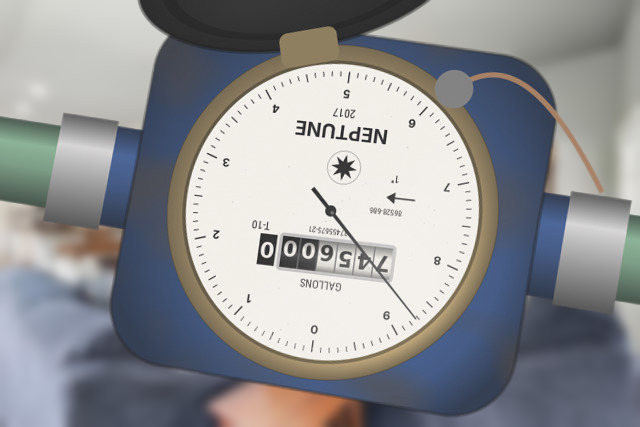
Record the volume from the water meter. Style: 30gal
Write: 7455998.7gal
